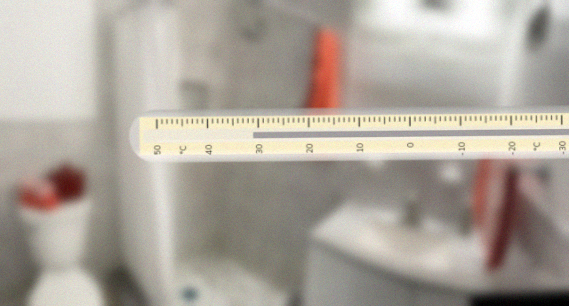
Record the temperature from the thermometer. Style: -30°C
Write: 31°C
